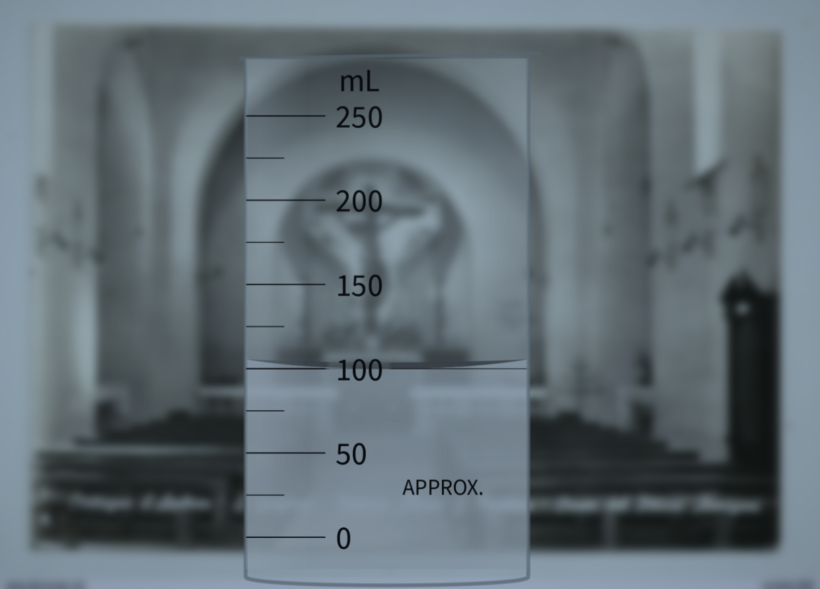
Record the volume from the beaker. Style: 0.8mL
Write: 100mL
